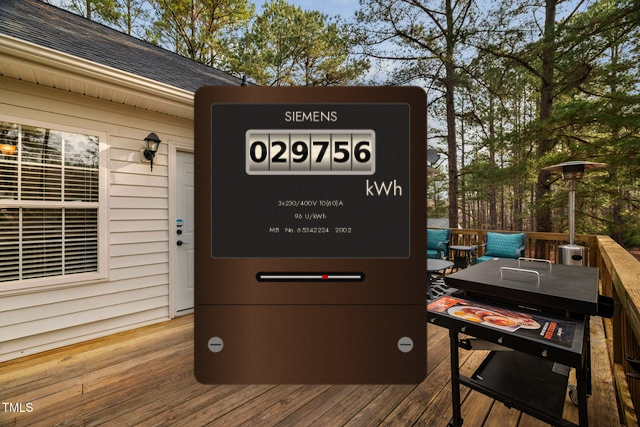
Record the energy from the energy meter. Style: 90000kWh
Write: 29756kWh
